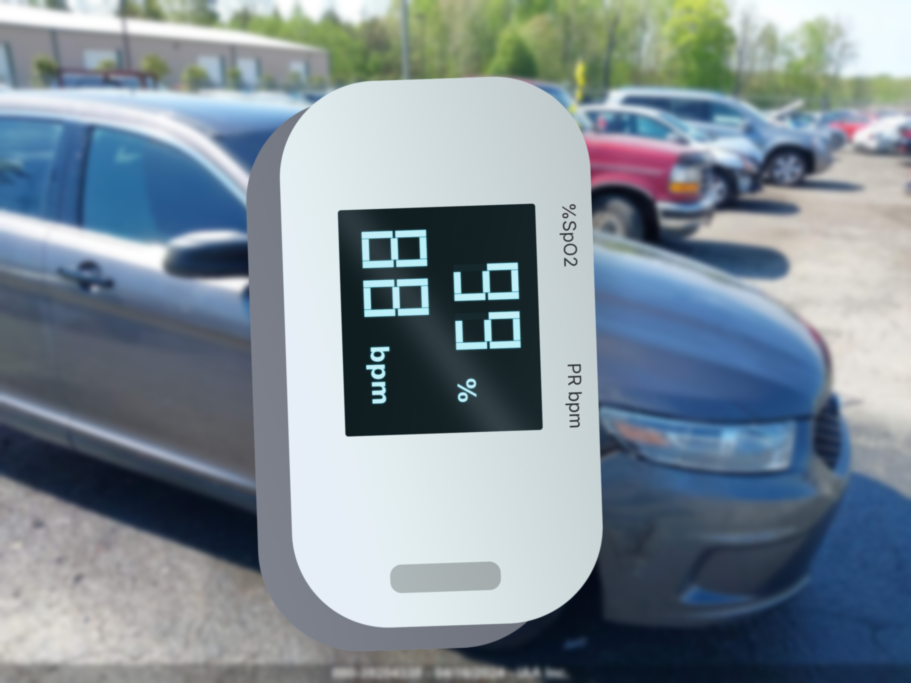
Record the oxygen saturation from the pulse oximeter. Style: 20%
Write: 99%
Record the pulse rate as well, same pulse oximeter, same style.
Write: 88bpm
